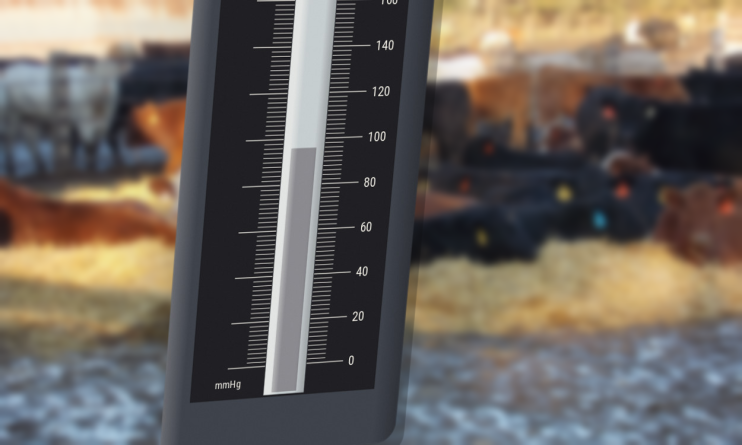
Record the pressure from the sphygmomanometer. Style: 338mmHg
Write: 96mmHg
